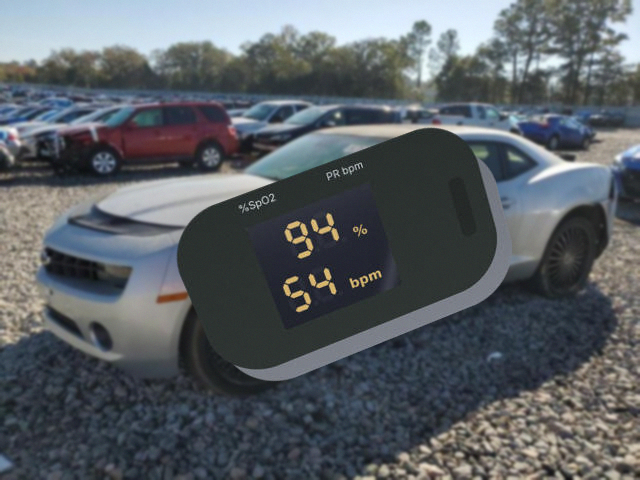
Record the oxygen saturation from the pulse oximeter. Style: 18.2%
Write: 94%
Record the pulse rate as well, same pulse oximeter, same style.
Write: 54bpm
